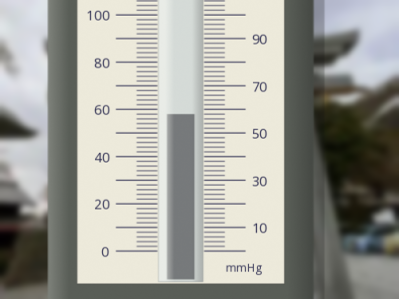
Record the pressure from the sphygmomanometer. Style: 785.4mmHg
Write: 58mmHg
